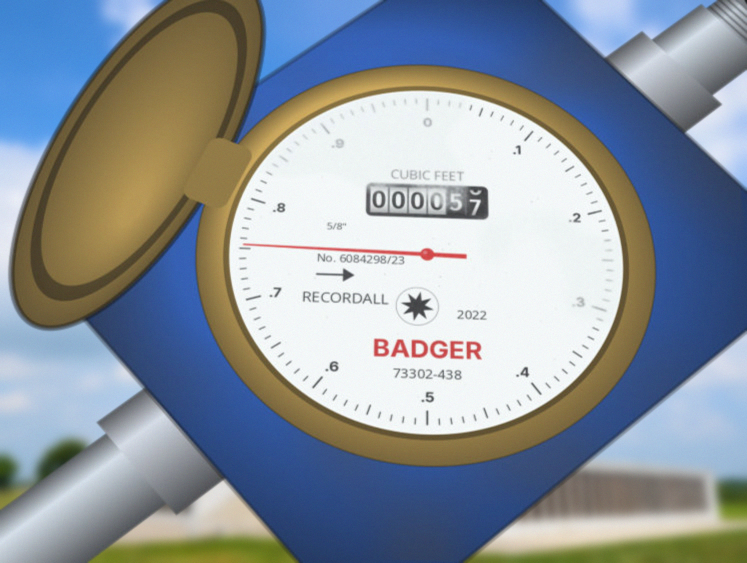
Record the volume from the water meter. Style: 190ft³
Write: 56.75ft³
